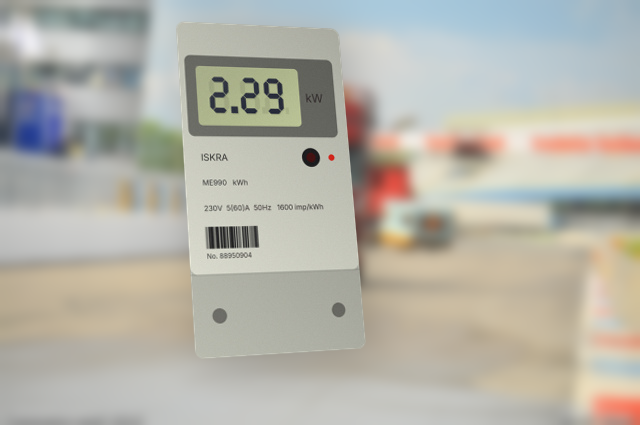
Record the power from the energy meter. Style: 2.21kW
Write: 2.29kW
